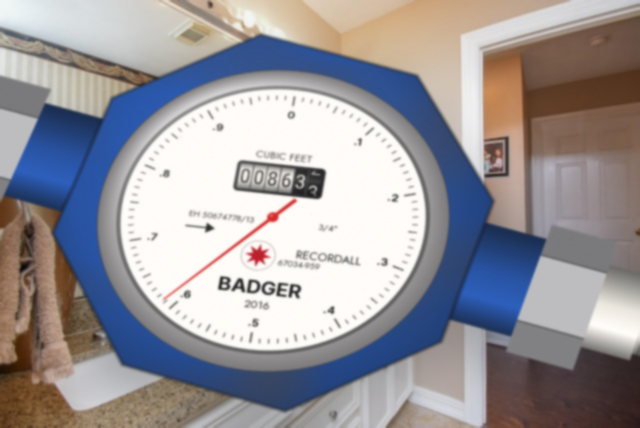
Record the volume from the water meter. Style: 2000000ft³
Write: 8632.61ft³
